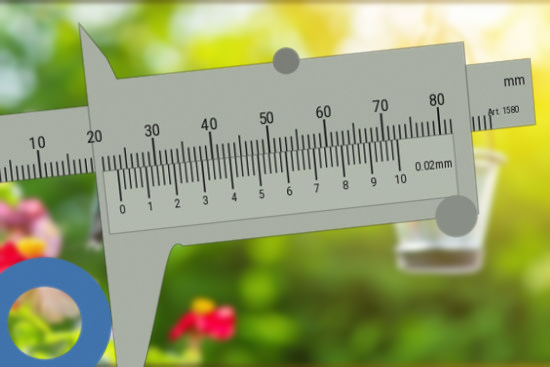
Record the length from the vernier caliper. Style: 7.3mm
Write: 23.4mm
